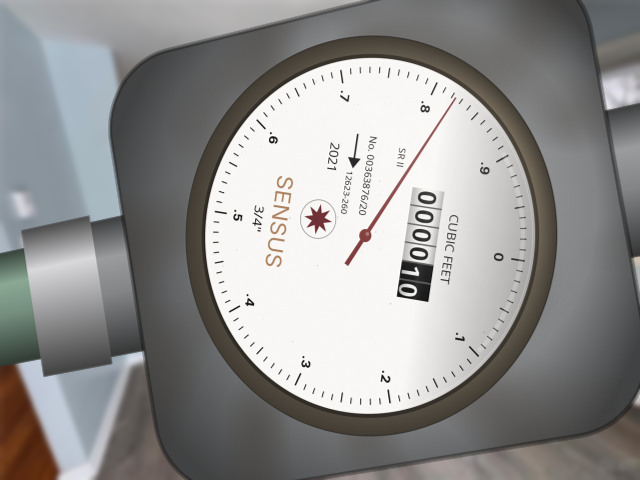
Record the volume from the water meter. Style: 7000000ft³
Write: 9.82ft³
